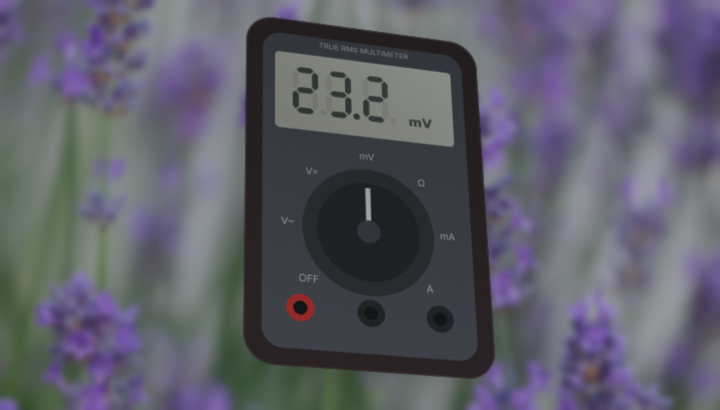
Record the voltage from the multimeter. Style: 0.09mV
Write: 23.2mV
